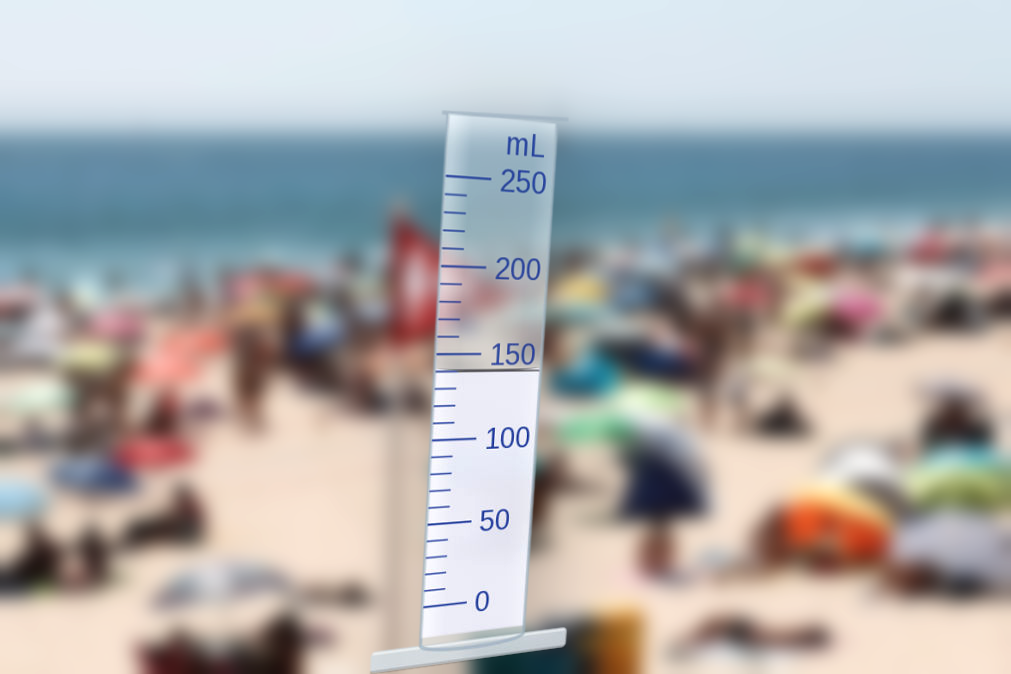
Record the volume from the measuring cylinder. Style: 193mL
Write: 140mL
